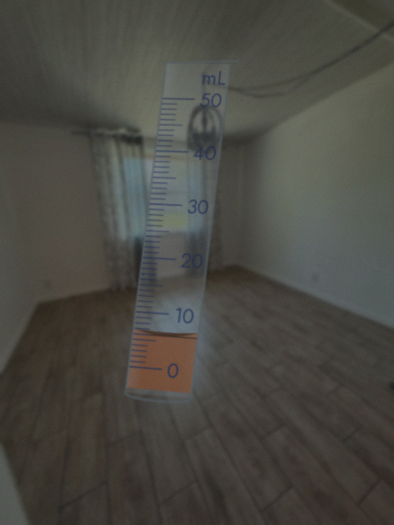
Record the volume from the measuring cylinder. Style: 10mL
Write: 6mL
